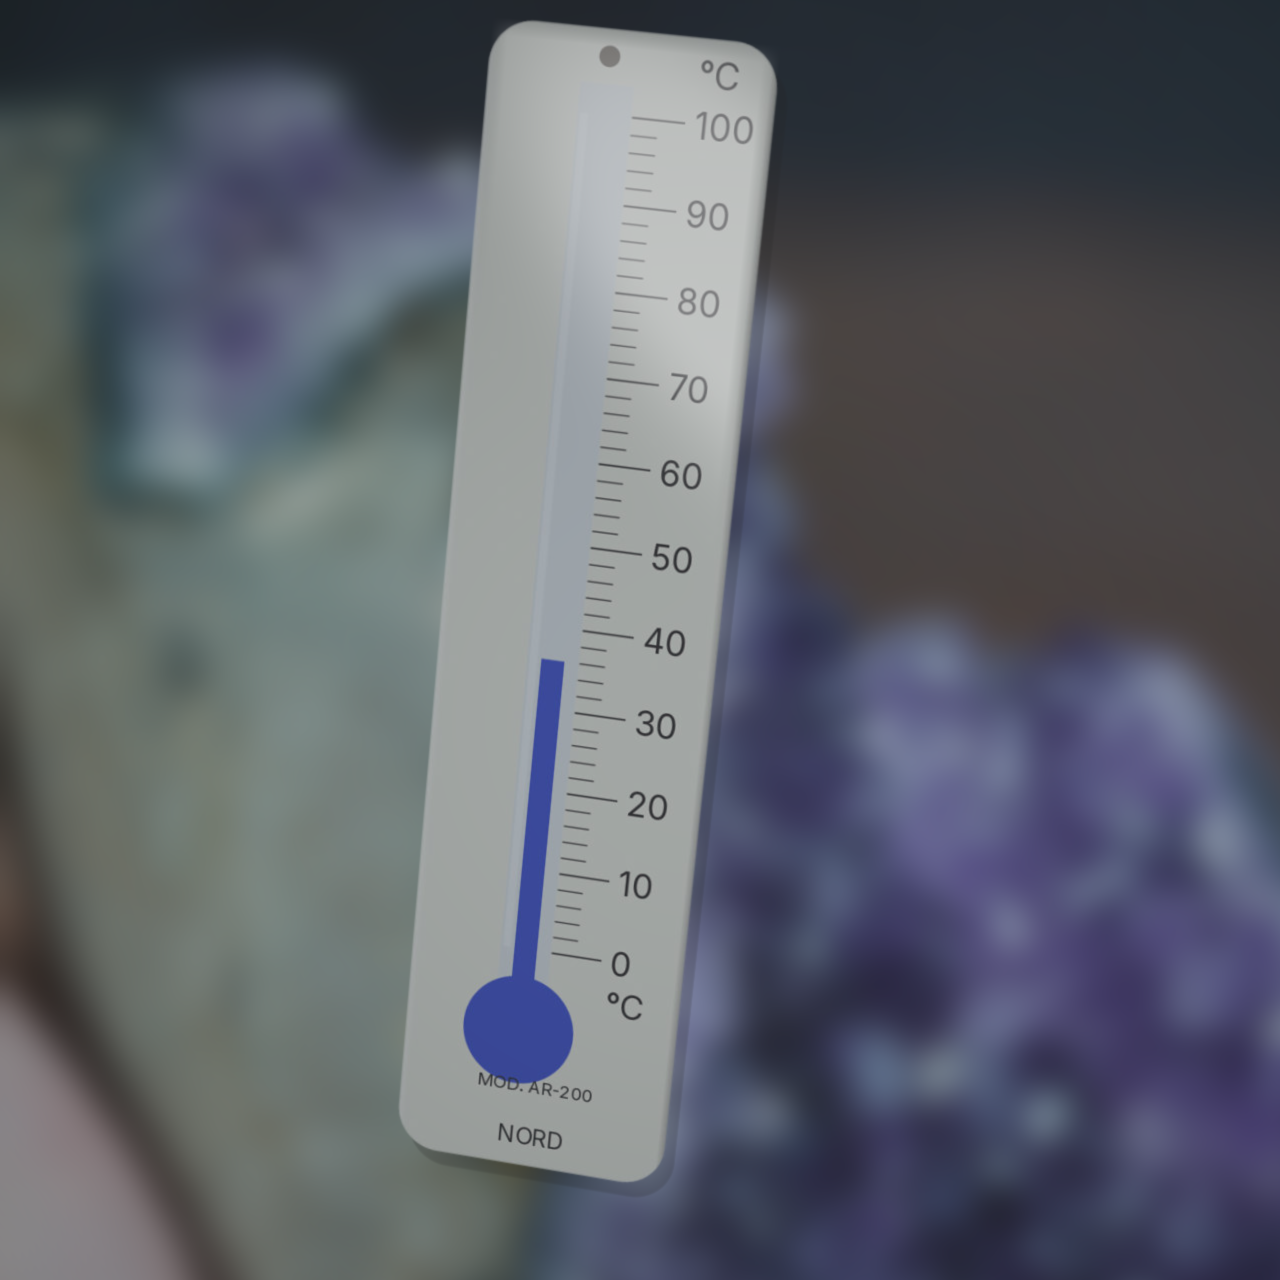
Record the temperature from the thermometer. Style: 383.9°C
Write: 36°C
